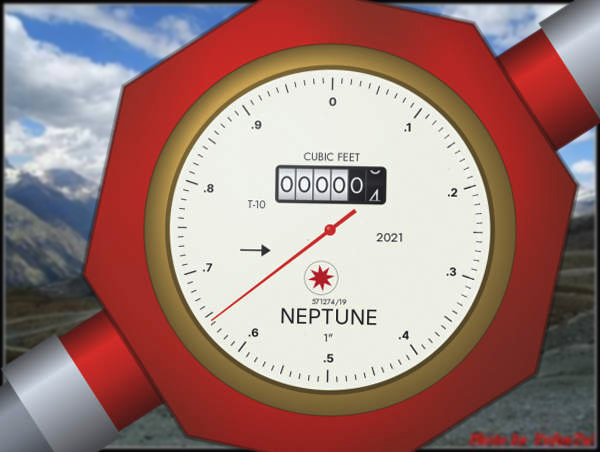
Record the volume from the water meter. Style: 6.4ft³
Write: 3.64ft³
